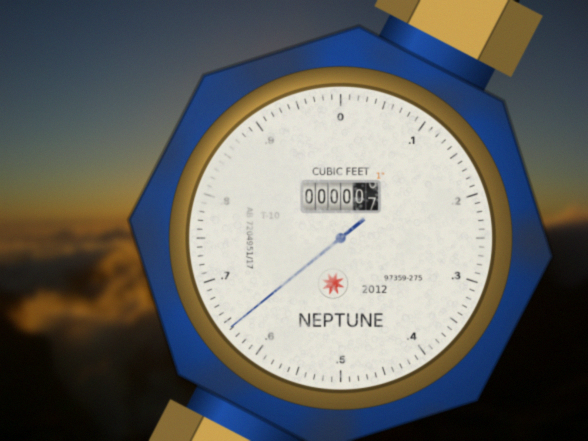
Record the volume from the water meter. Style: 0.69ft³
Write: 6.64ft³
